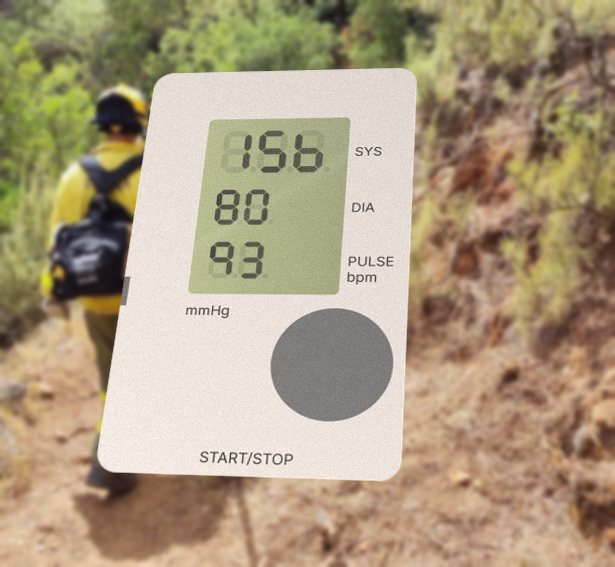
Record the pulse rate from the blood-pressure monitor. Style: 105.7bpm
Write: 93bpm
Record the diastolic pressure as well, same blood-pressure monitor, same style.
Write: 80mmHg
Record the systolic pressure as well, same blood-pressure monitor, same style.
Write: 156mmHg
